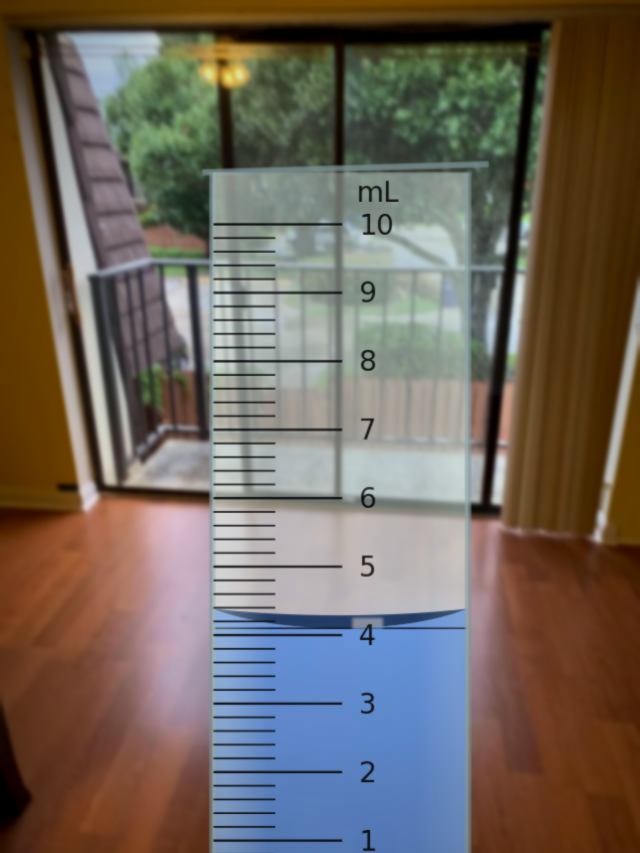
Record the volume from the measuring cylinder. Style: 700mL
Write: 4.1mL
